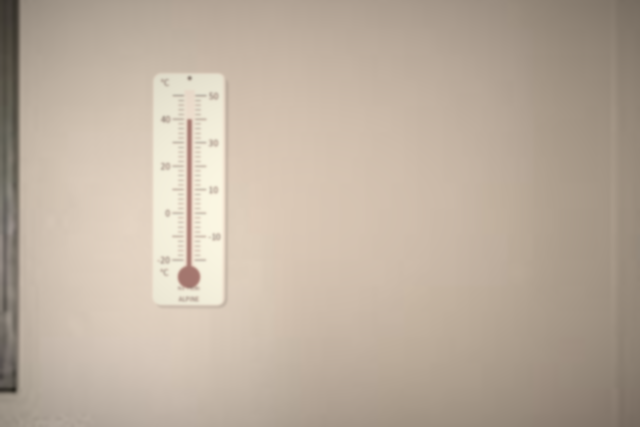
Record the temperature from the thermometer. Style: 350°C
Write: 40°C
